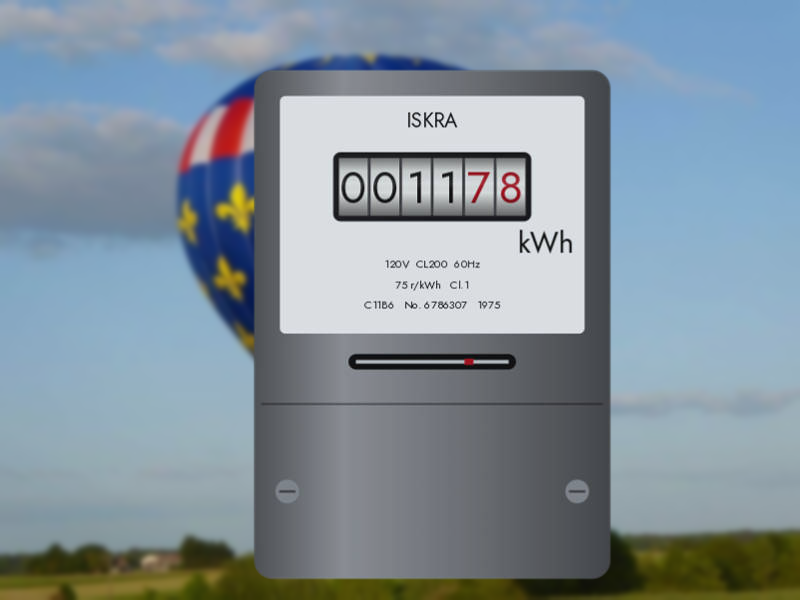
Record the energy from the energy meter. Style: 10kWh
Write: 11.78kWh
